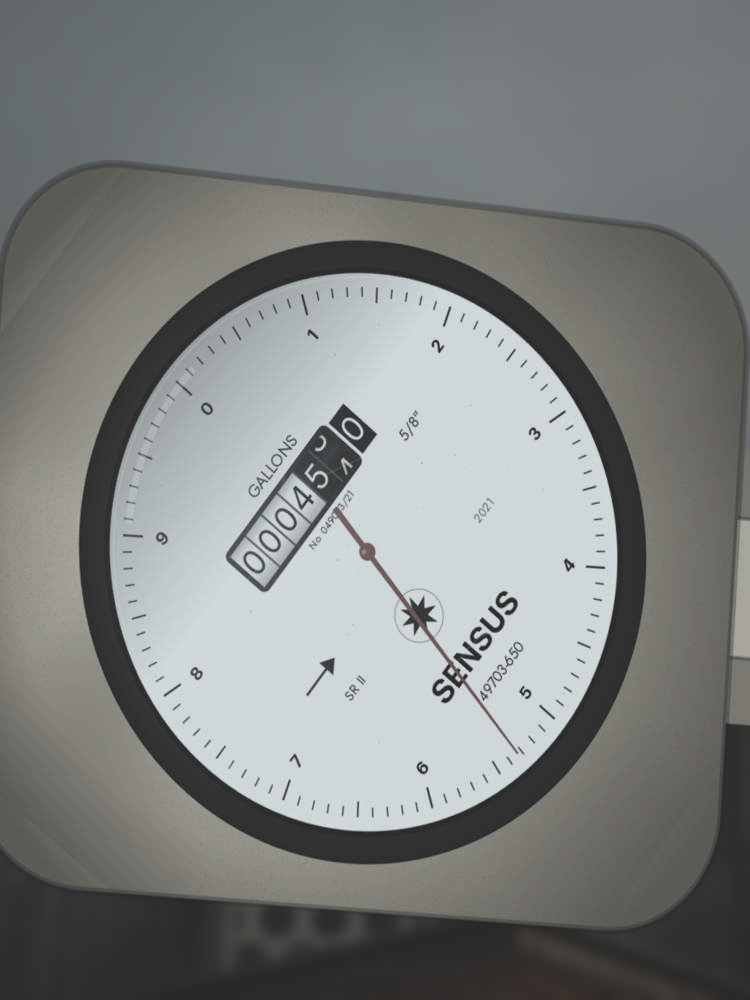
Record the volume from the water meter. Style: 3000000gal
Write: 4535.3gal
